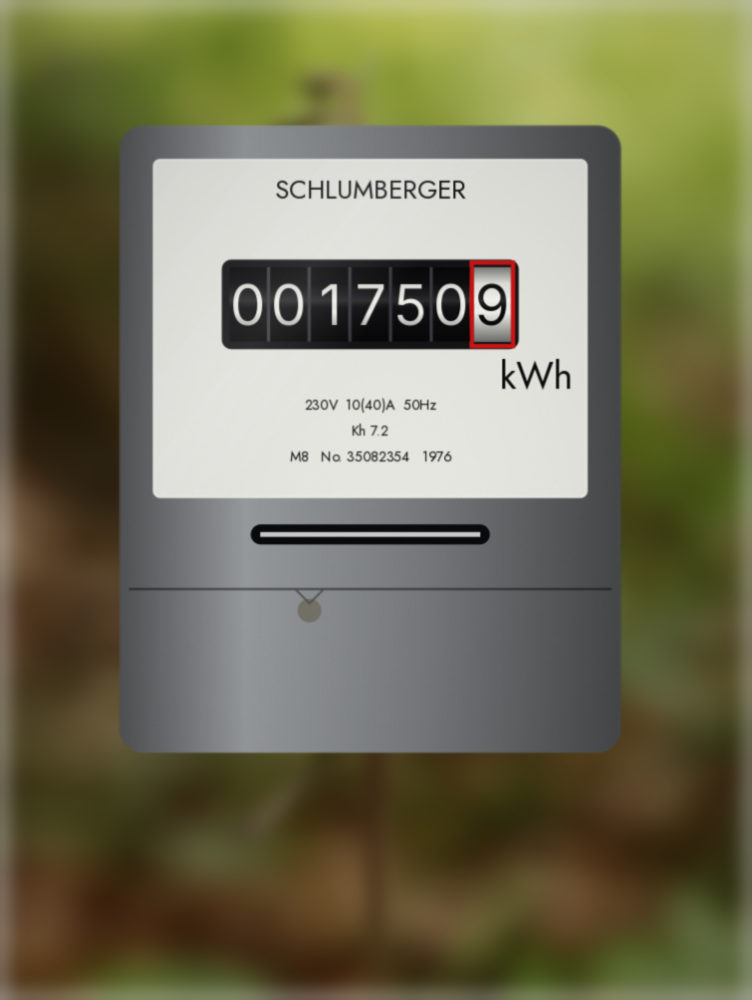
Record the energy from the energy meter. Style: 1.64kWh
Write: 1750.9kWh
